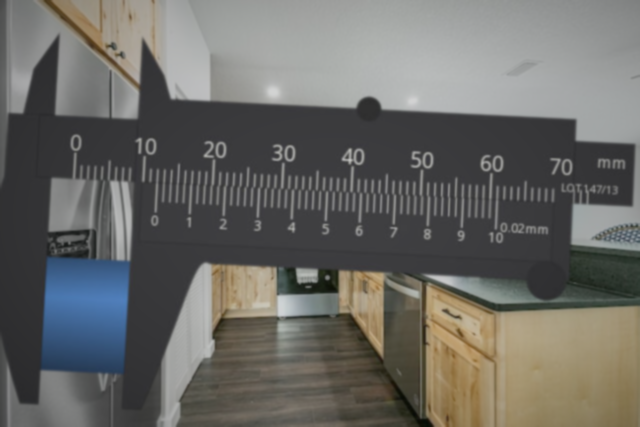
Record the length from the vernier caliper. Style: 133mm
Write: 12.0mm
